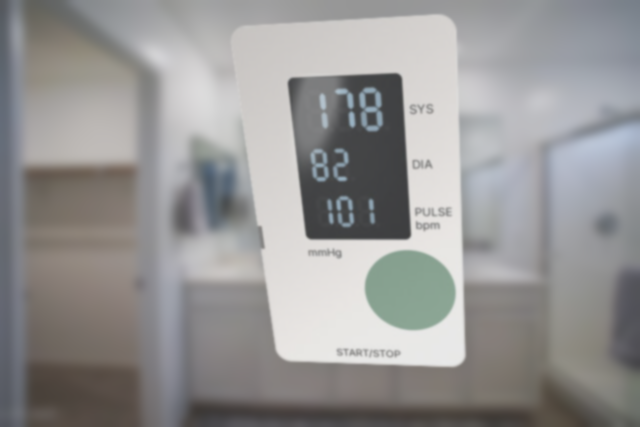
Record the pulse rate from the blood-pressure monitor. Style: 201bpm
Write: 101bpm
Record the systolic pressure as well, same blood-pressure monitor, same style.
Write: 178mmHg
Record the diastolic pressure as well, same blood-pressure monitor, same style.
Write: 82mmHg
